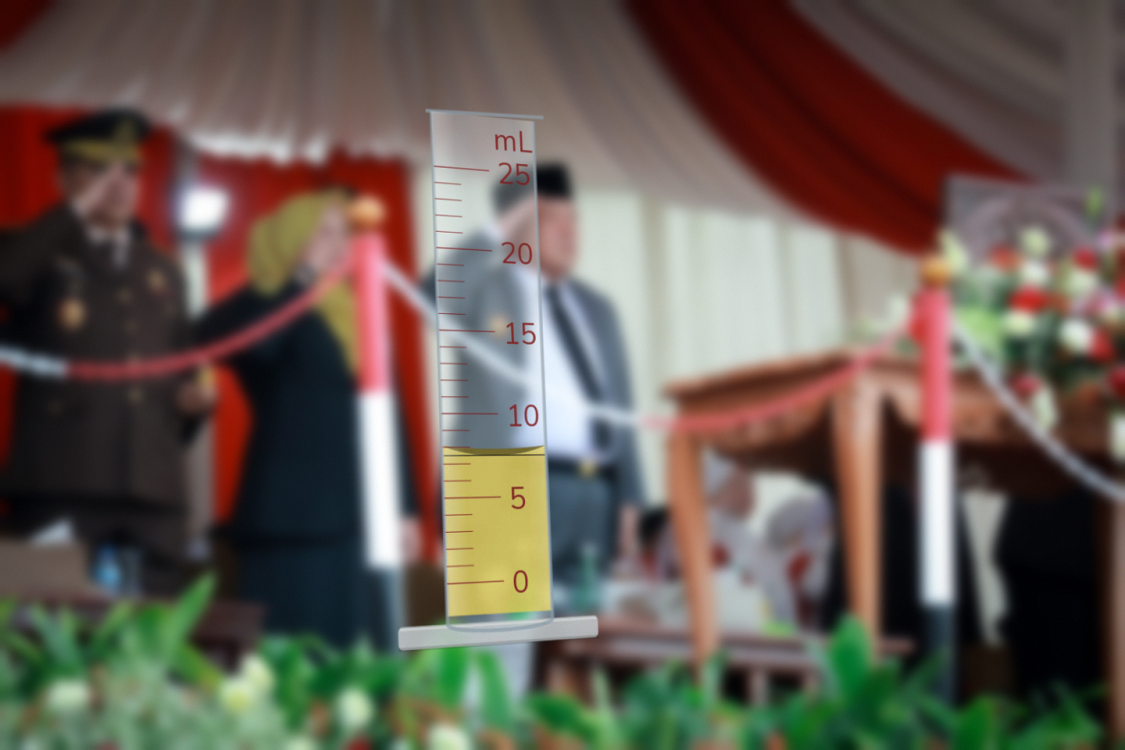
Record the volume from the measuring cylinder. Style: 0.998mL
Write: 7.5mL
